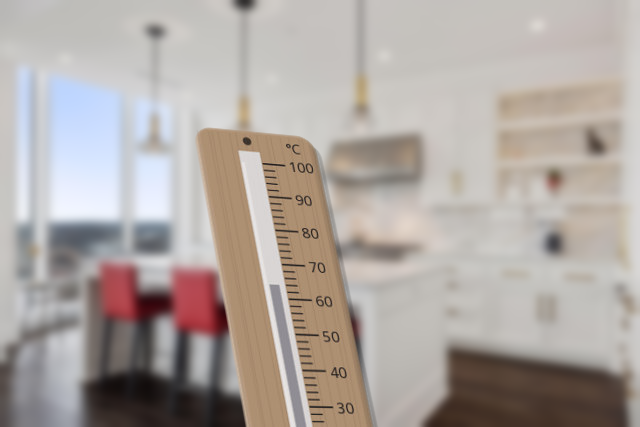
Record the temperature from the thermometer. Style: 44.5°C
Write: 64°C
